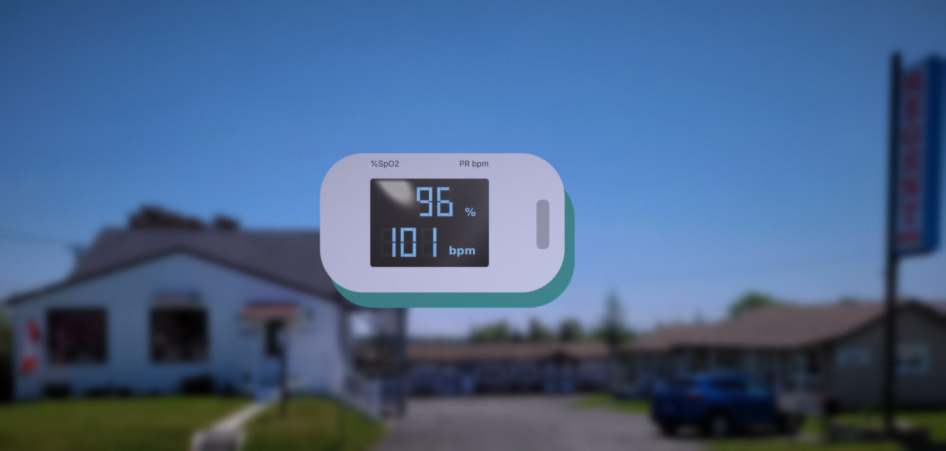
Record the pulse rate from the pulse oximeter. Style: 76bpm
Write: 101bpm
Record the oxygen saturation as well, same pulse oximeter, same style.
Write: 96%
